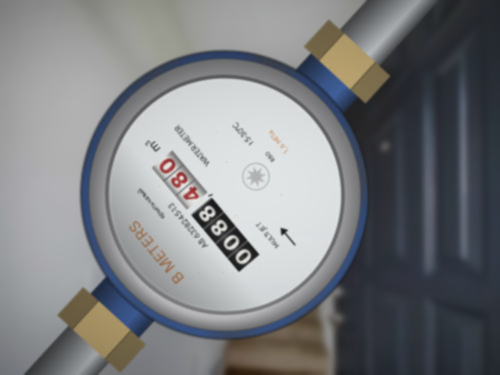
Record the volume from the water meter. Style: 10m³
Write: 88.480m³
